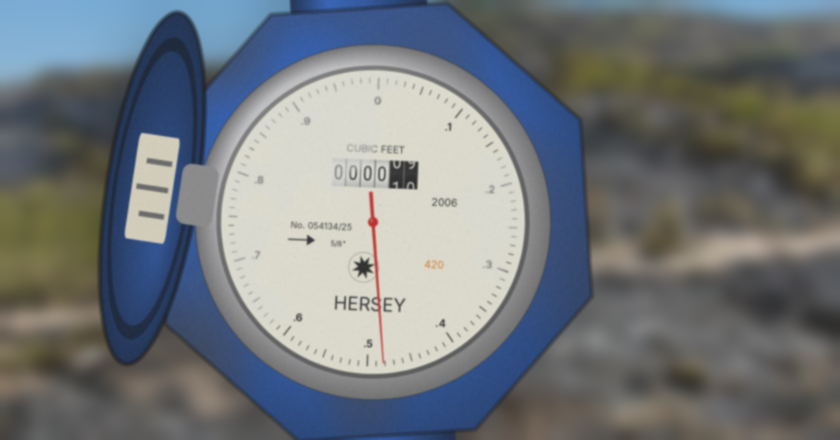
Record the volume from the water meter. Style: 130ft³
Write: 9.48ft³
